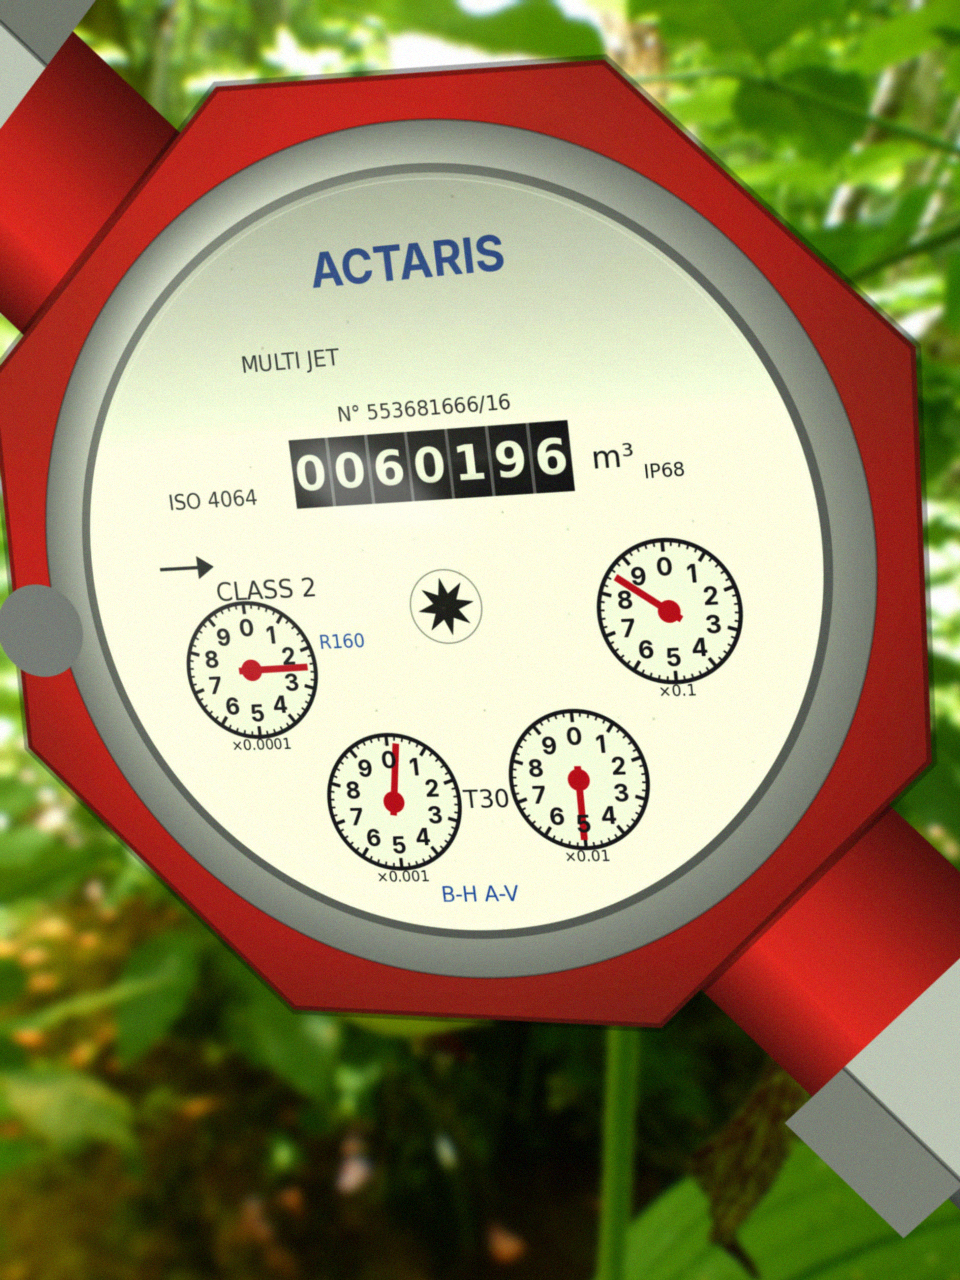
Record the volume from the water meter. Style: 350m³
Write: 60196.8502m³
